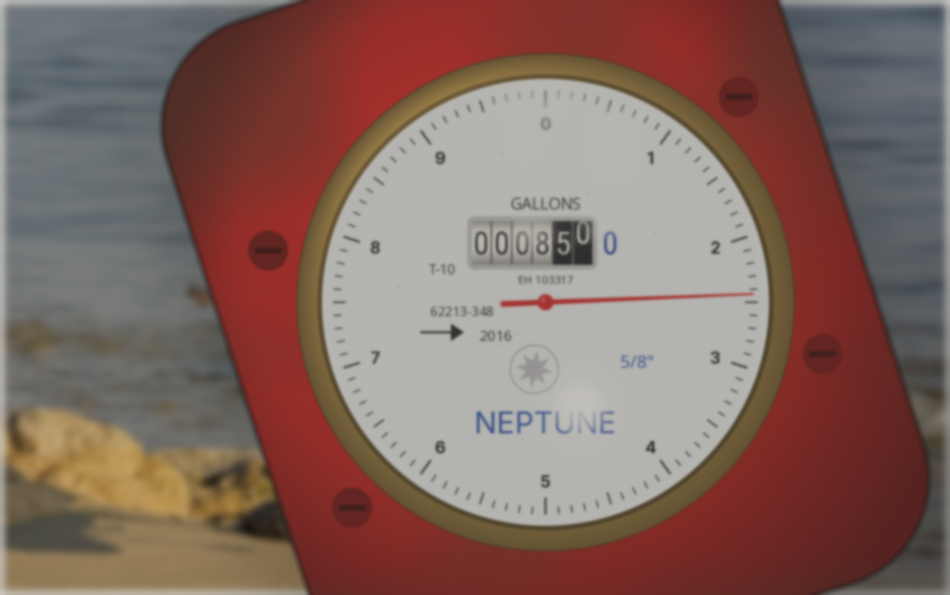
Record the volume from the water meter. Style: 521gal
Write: 8502.4gal
